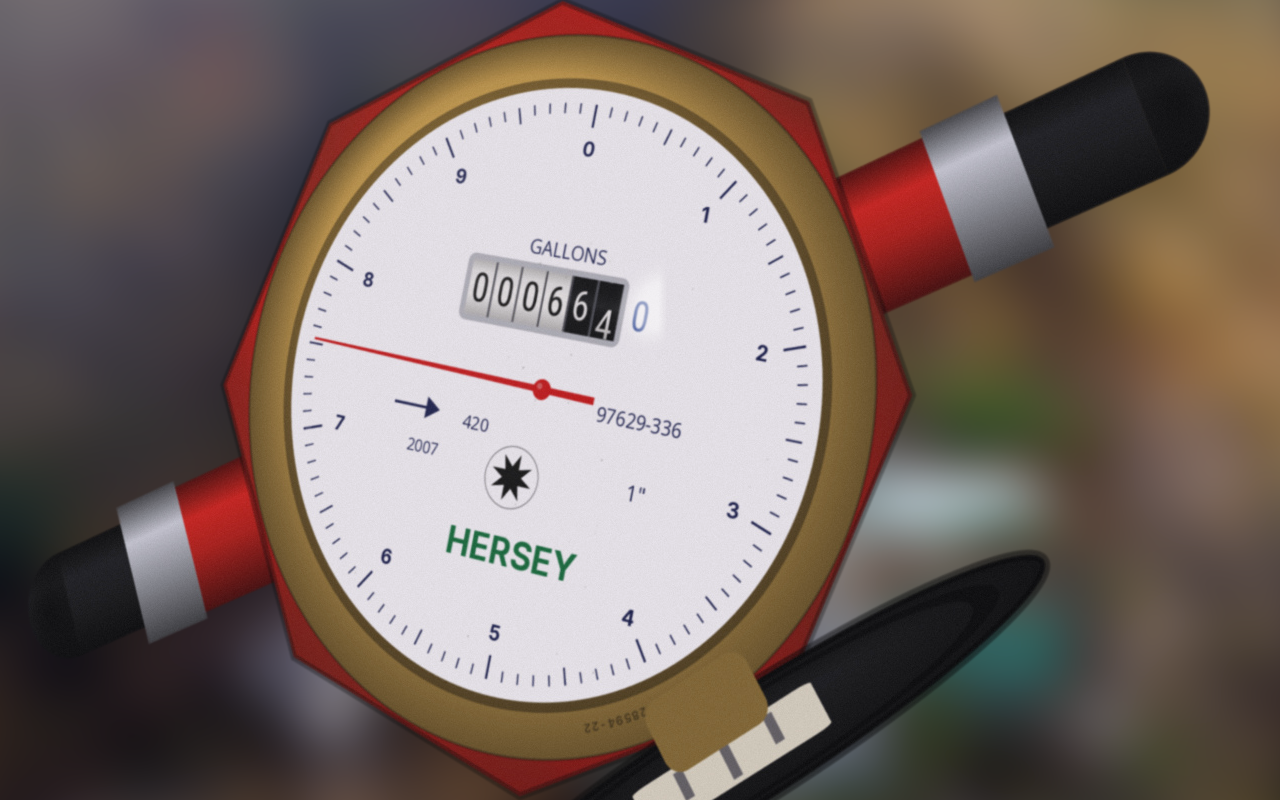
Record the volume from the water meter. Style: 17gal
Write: 6637.5gal
